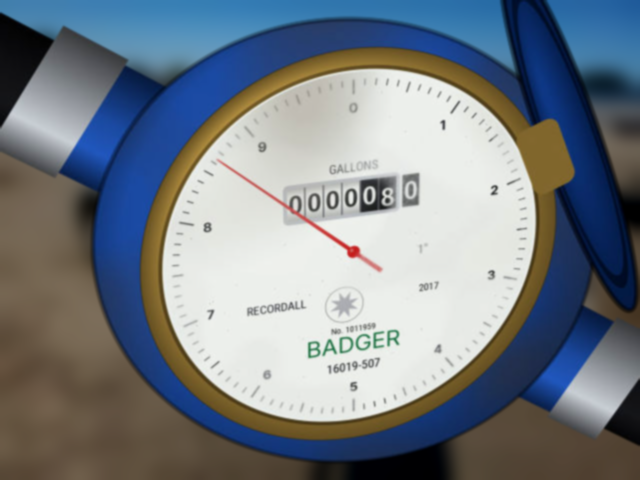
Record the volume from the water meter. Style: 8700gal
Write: 78.6gal
